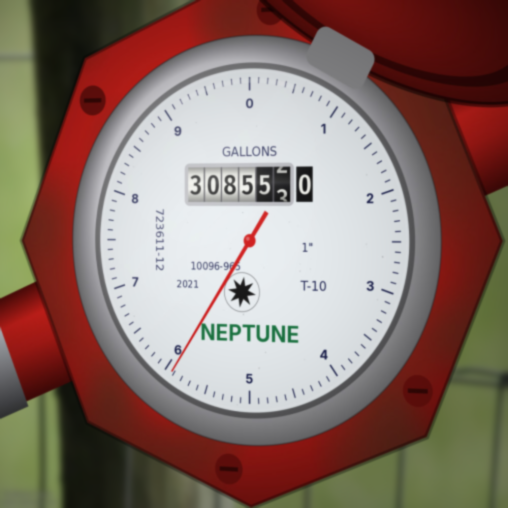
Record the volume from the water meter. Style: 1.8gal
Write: 3085525.9gal
